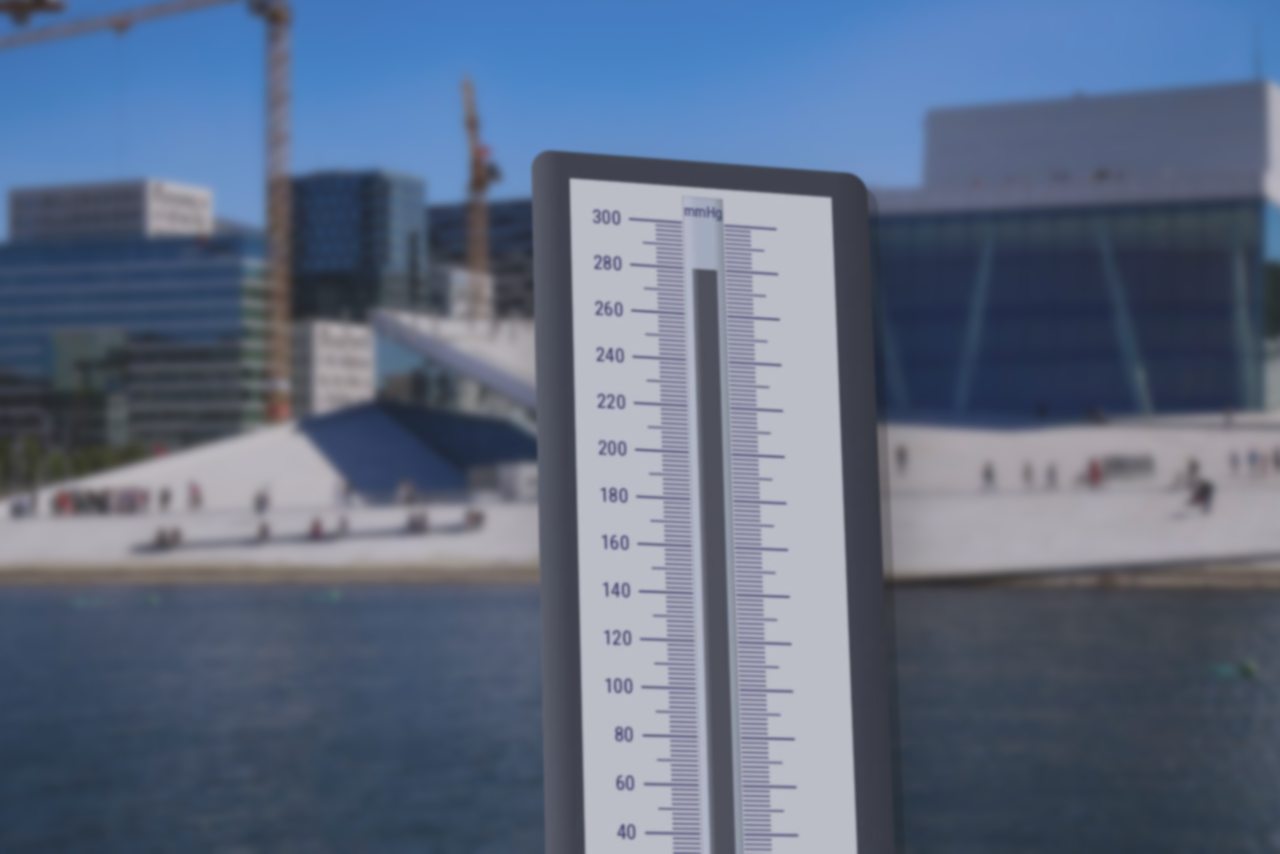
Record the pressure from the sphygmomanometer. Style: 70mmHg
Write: 280mmHg
